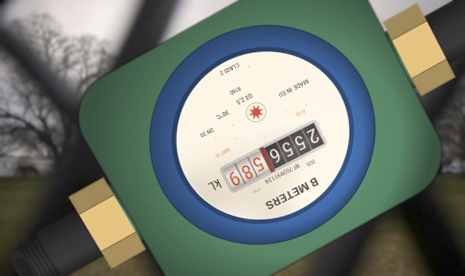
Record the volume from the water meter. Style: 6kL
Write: 2556.589kL
